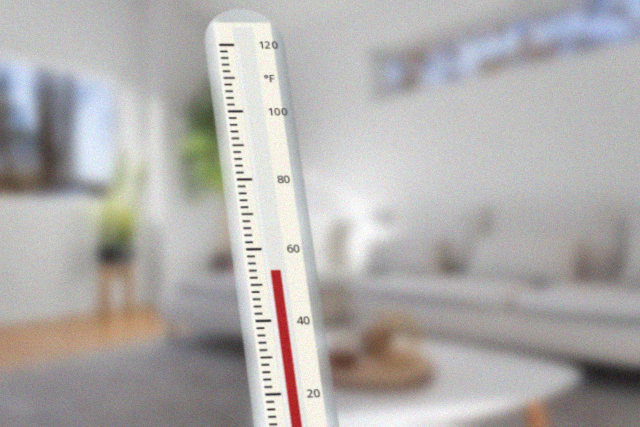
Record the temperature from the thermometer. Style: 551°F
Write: 54°F
